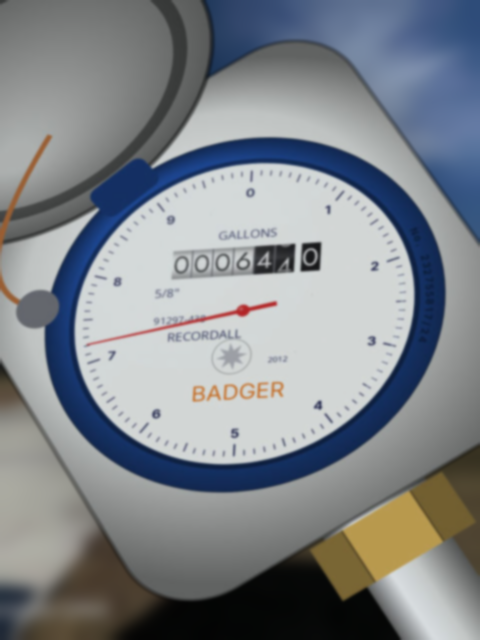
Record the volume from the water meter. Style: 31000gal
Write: 6437.2gal
